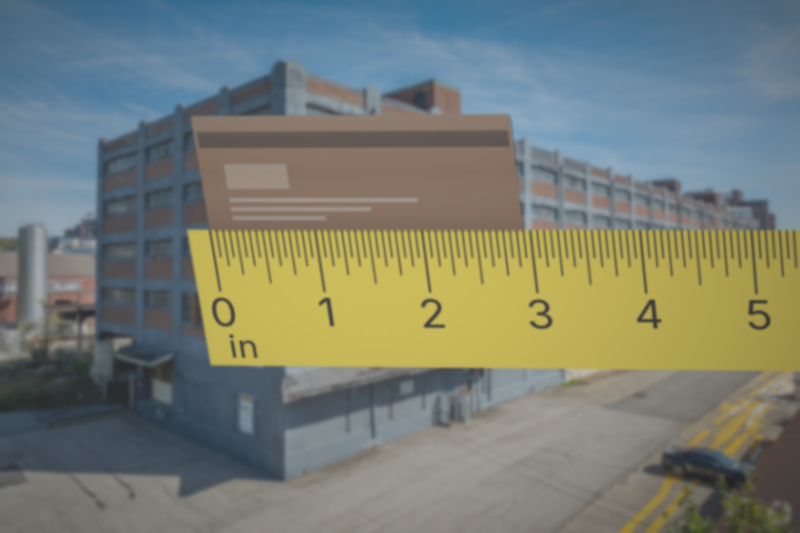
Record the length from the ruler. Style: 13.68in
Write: 2.9375in
